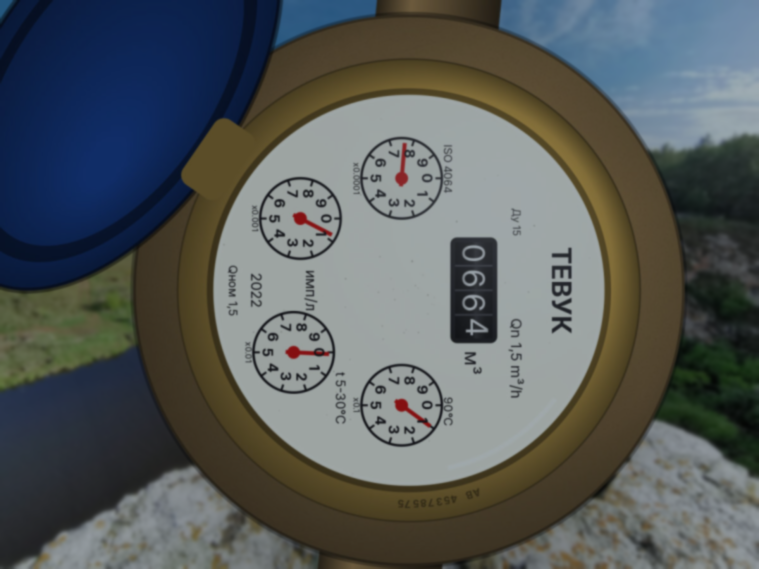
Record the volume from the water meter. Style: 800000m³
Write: 664.1007m³
